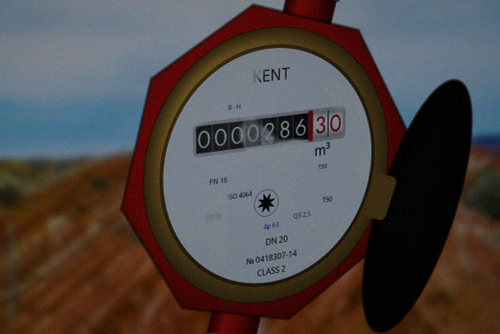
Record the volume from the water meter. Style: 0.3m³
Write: 286.30m³
